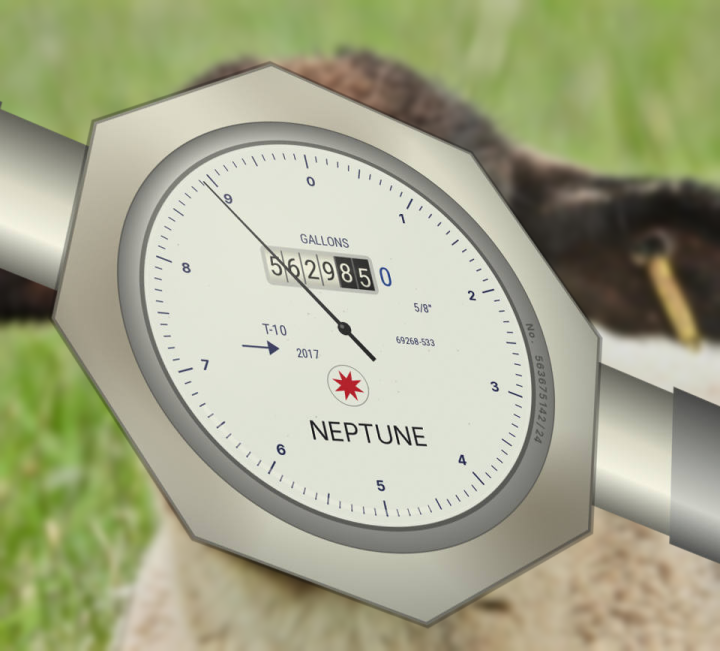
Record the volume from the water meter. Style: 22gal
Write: 5629848.9gal
